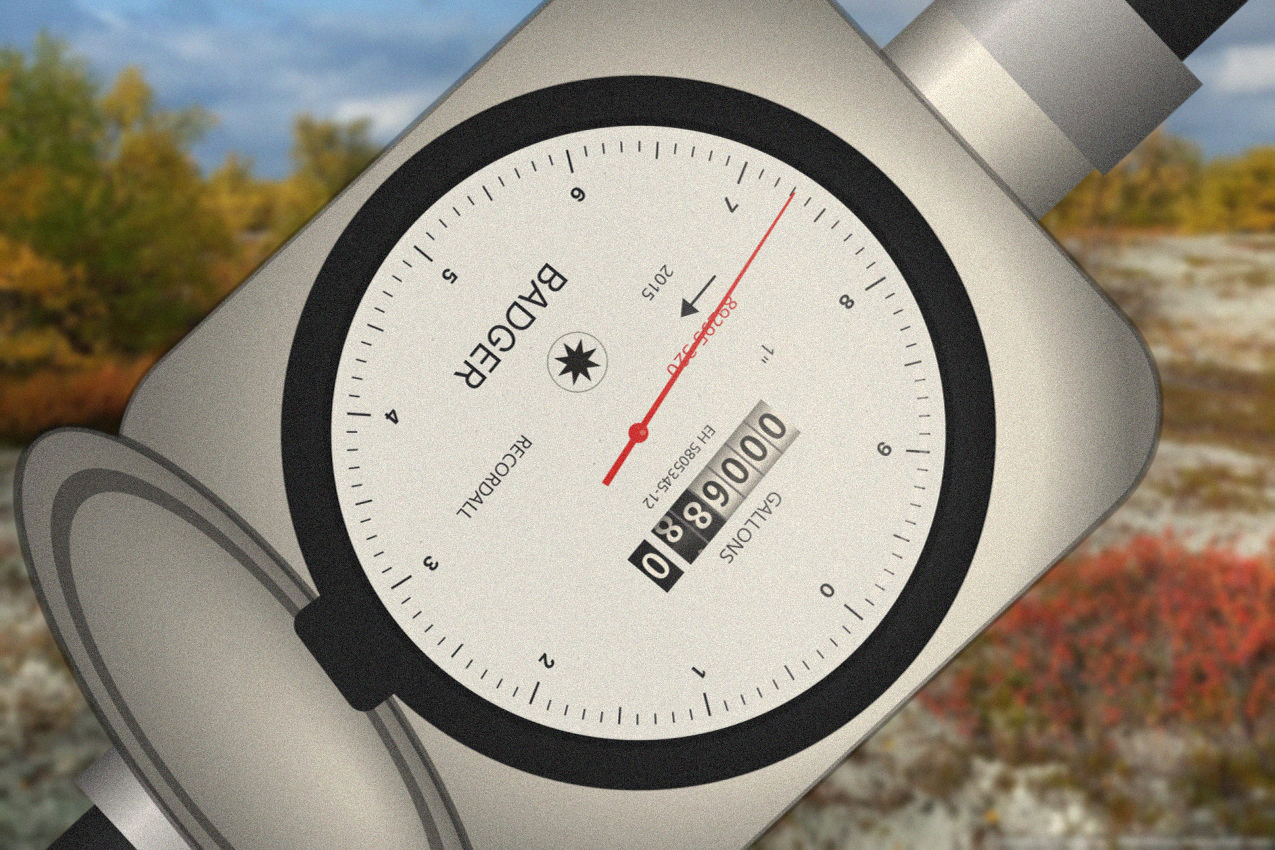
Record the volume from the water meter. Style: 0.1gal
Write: 6877.3gal
